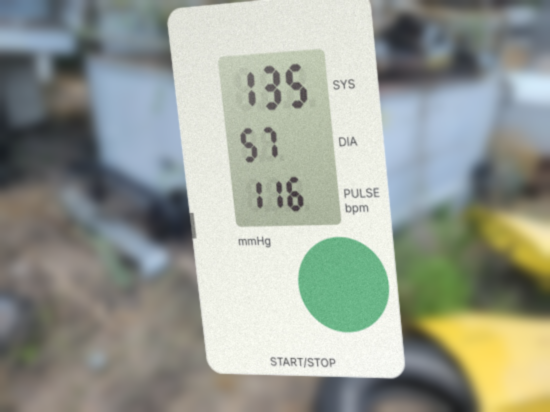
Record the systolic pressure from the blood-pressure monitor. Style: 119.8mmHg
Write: 135mmHg
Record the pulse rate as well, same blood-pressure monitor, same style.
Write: 116bpm
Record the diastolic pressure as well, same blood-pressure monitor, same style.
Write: 57mmHg
